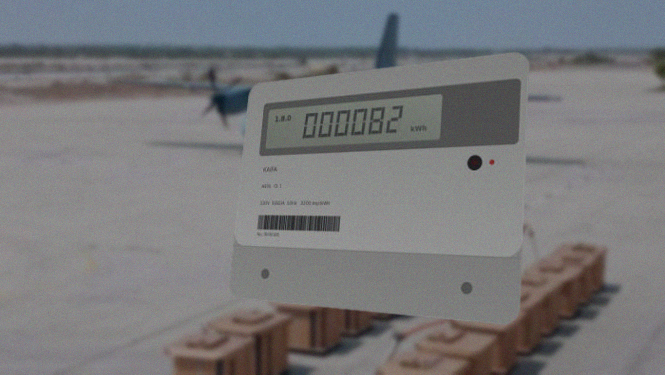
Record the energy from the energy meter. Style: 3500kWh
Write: 82kWh
